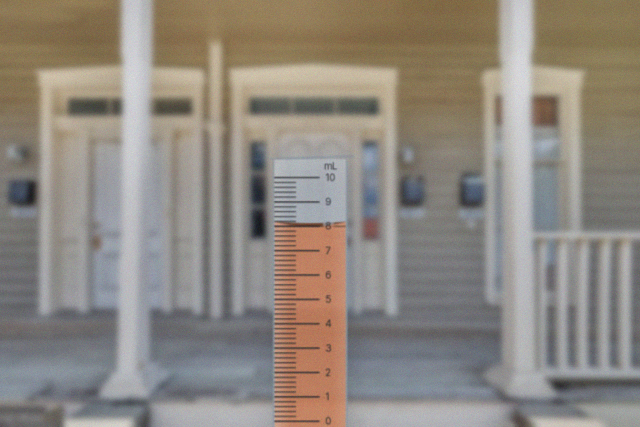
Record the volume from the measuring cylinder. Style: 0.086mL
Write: 8mL
